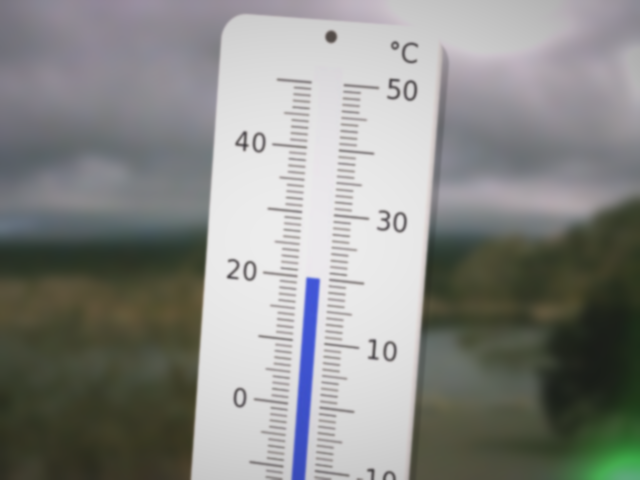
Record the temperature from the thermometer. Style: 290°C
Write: 20°C
